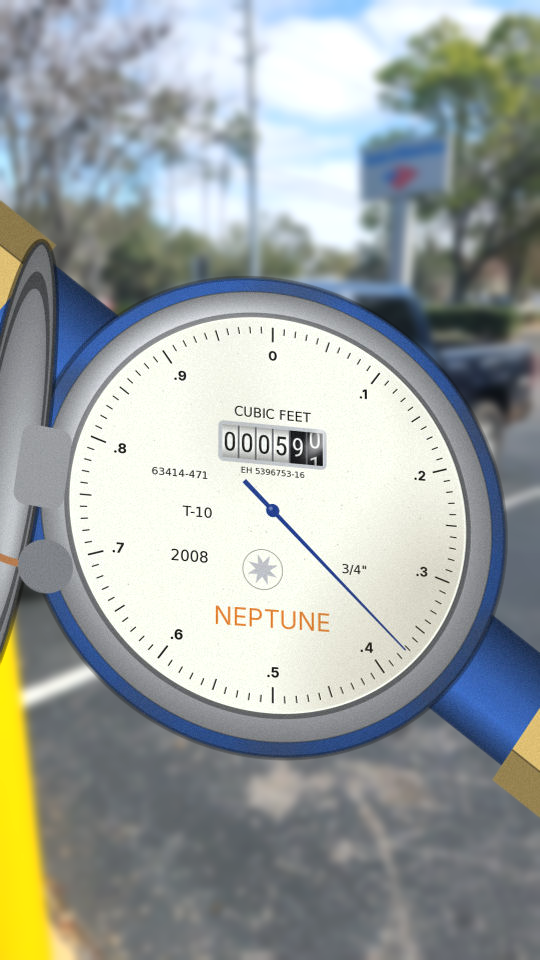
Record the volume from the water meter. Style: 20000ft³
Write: 590.37ft³
